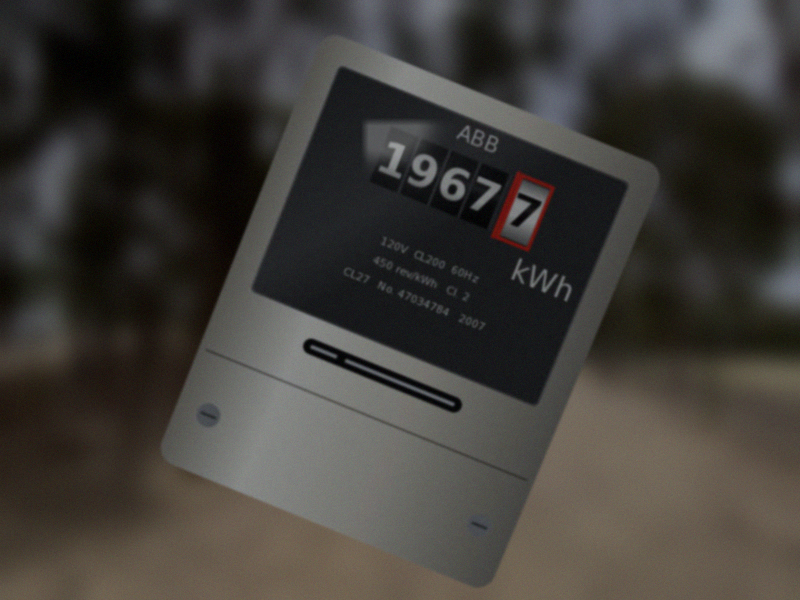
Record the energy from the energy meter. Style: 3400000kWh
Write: 1967.7kWh
